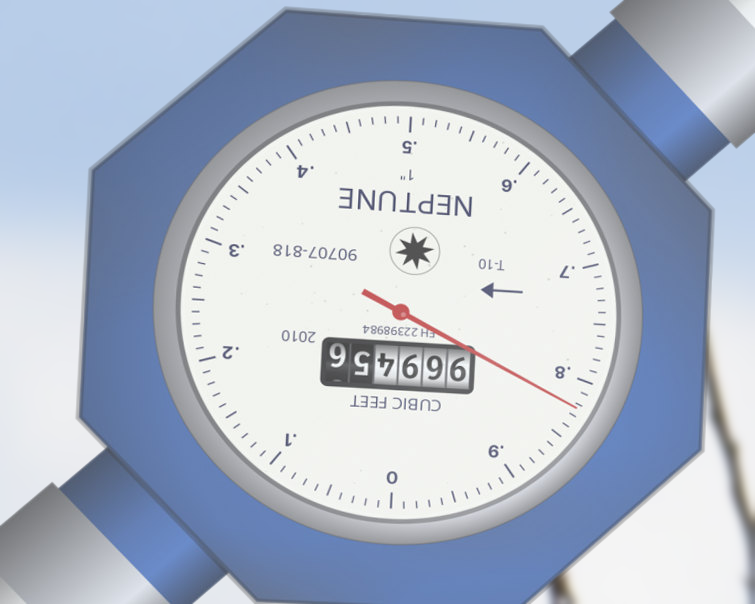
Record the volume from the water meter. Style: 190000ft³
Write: 969455.82ft³
